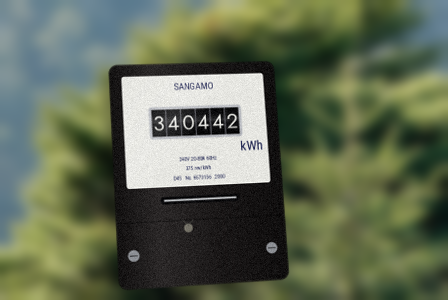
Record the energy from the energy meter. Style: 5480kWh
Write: 340442kWh
